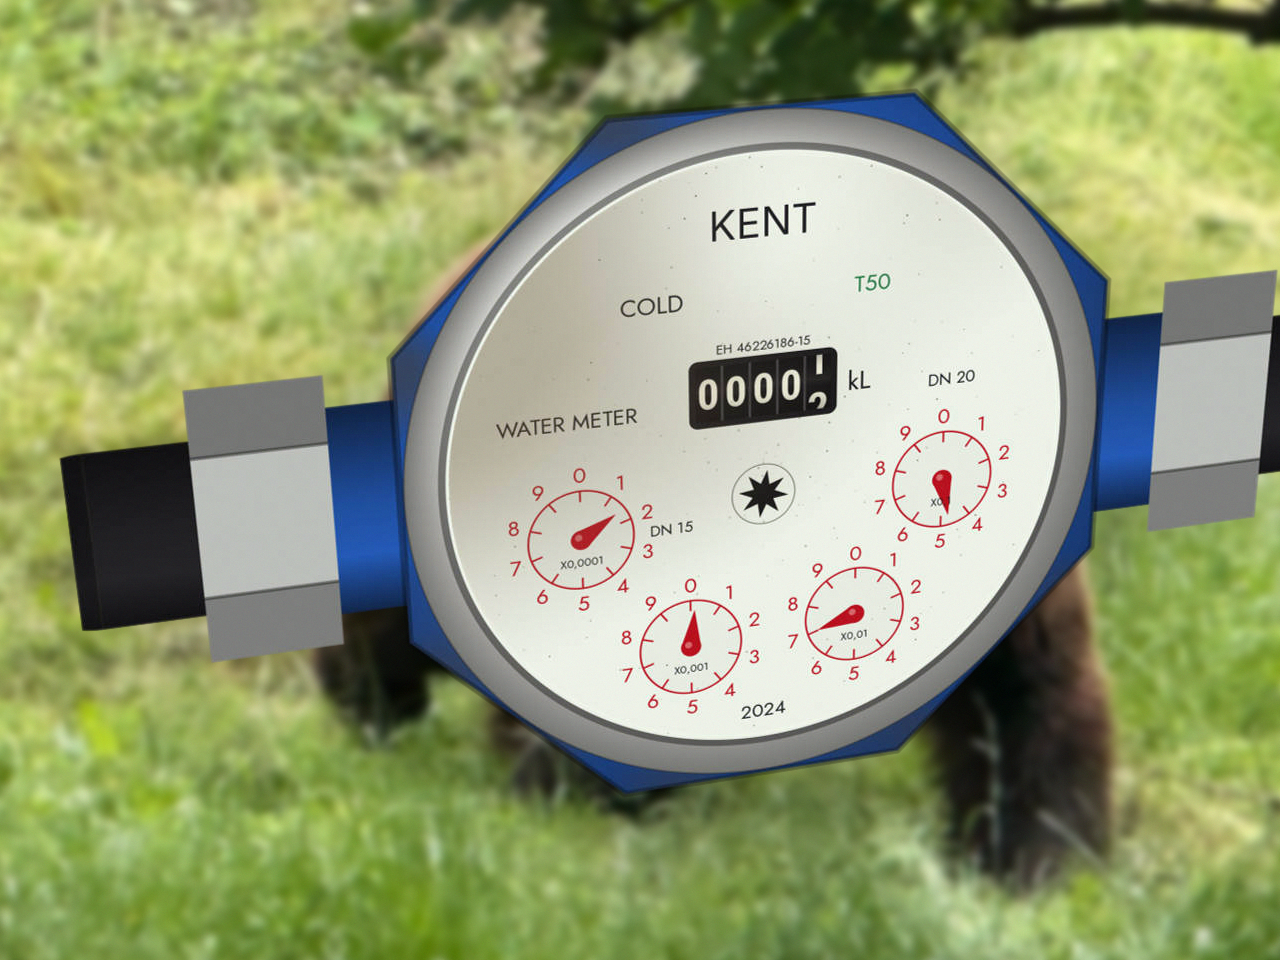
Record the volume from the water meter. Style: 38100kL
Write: 1.4701kL
